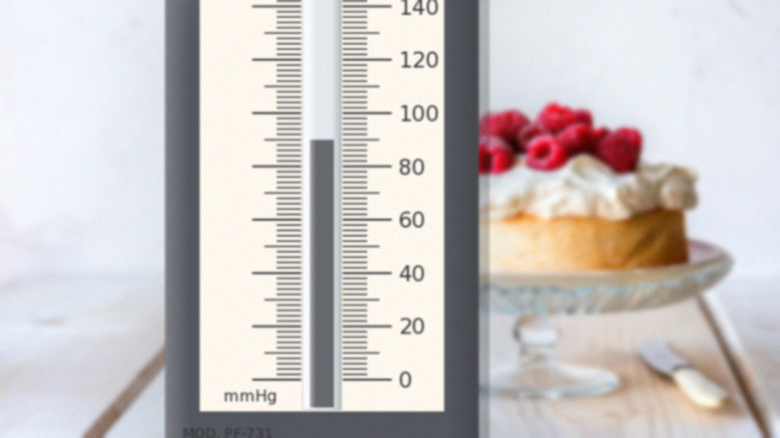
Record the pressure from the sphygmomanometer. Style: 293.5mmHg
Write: 90mmHg
